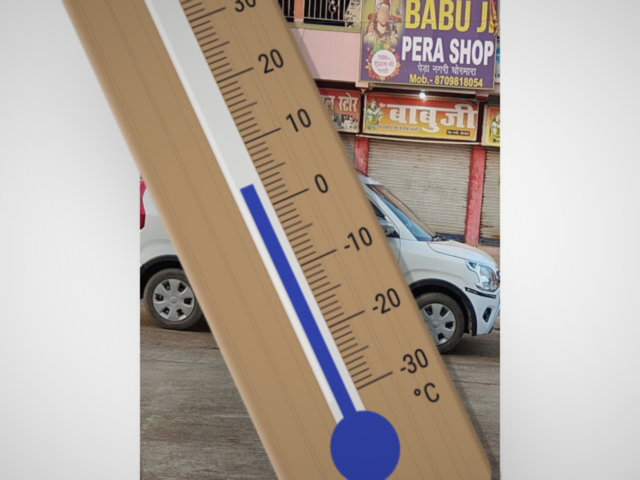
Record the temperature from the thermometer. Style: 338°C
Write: 4°C
